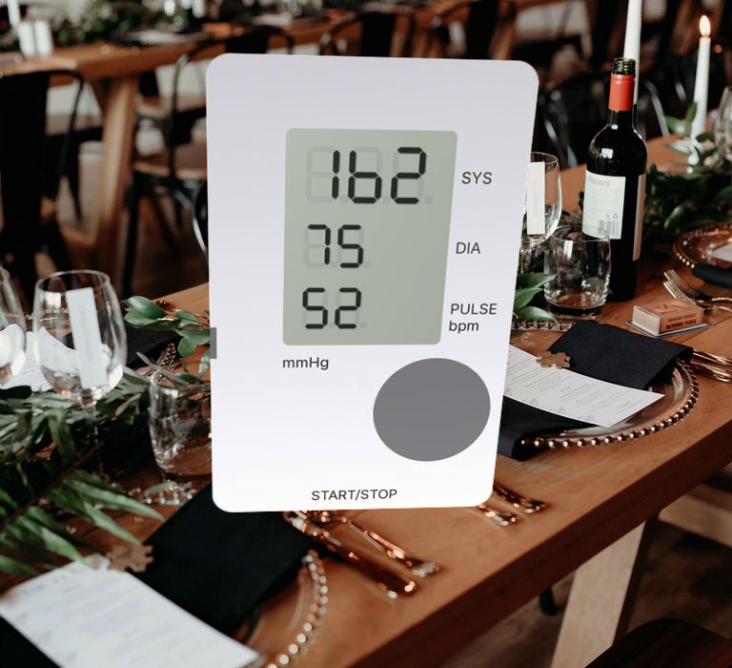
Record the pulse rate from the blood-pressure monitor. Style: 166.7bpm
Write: 52bpm
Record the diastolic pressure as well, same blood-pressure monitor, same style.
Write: 75mmHg
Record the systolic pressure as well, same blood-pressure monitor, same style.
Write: 162mmHg
